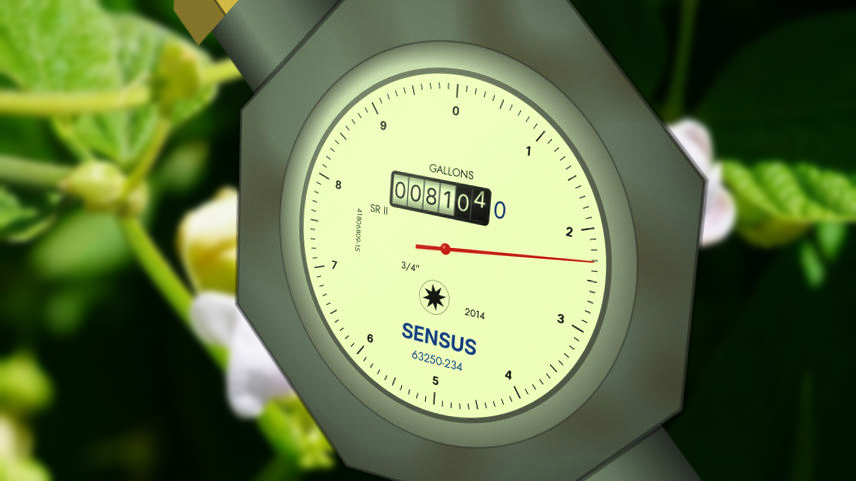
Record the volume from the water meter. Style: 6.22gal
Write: 81042.3gal
